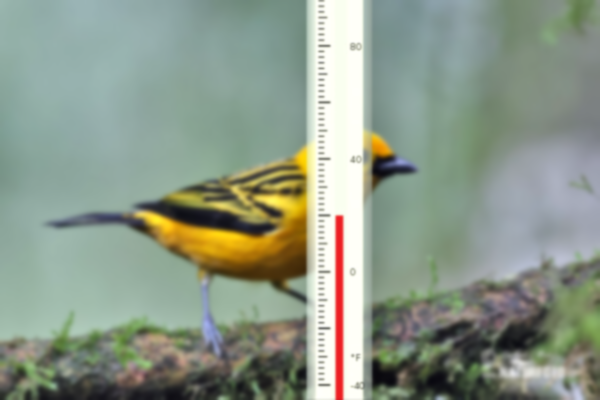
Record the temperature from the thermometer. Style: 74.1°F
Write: 20°F
